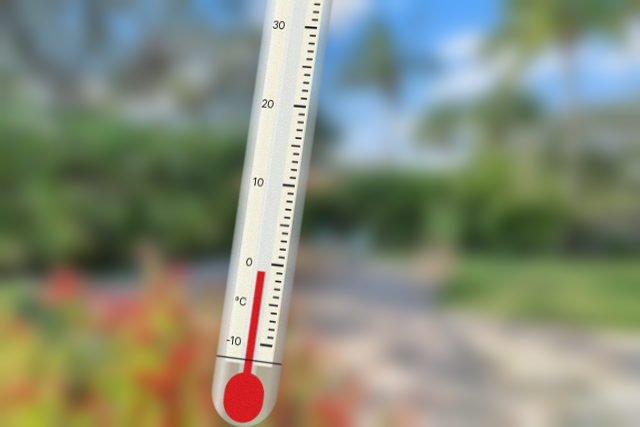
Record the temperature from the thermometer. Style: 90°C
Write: -1°C
